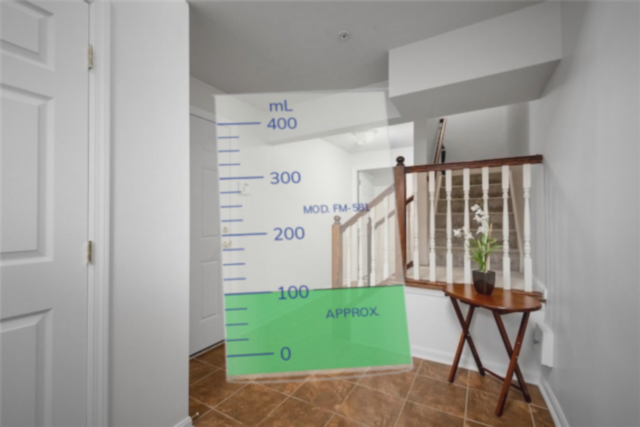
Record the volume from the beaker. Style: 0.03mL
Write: 100mL
